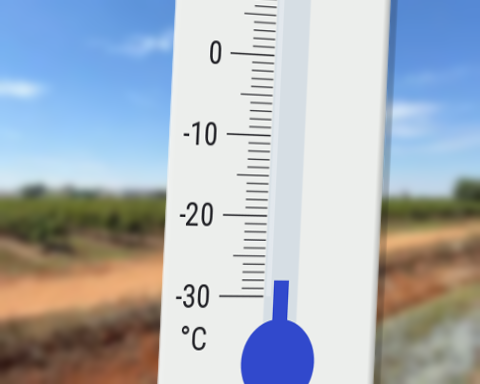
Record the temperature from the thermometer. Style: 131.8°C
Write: -28°C
